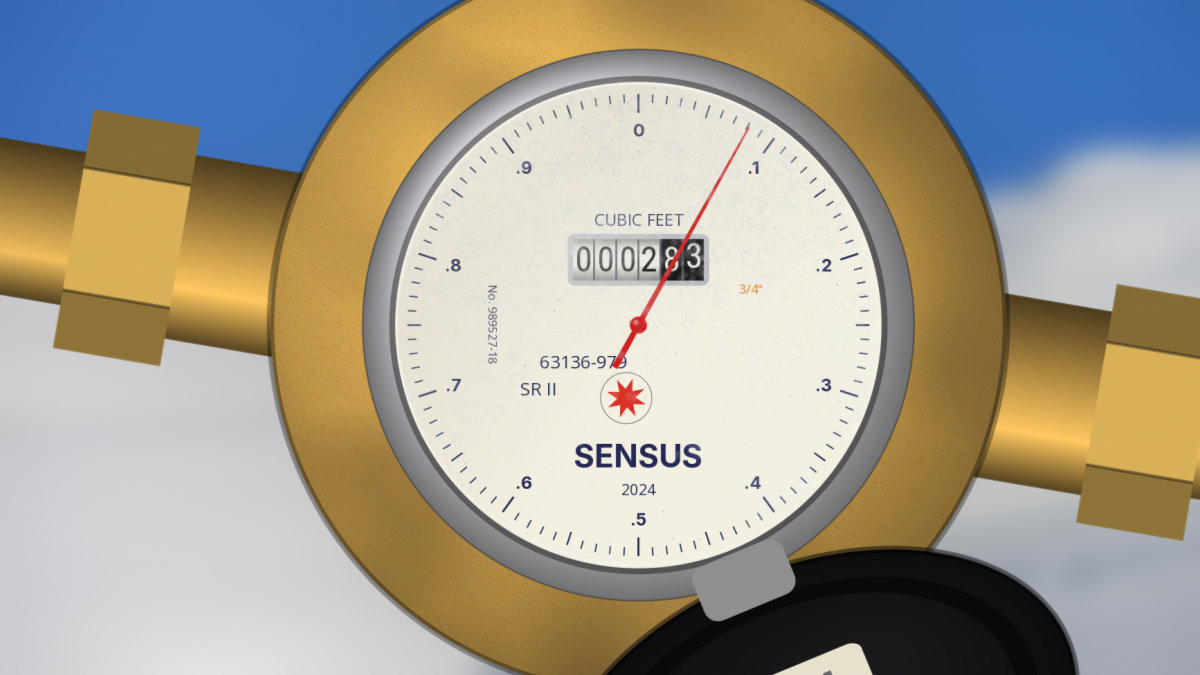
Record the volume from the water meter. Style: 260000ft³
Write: 283.08ft³
